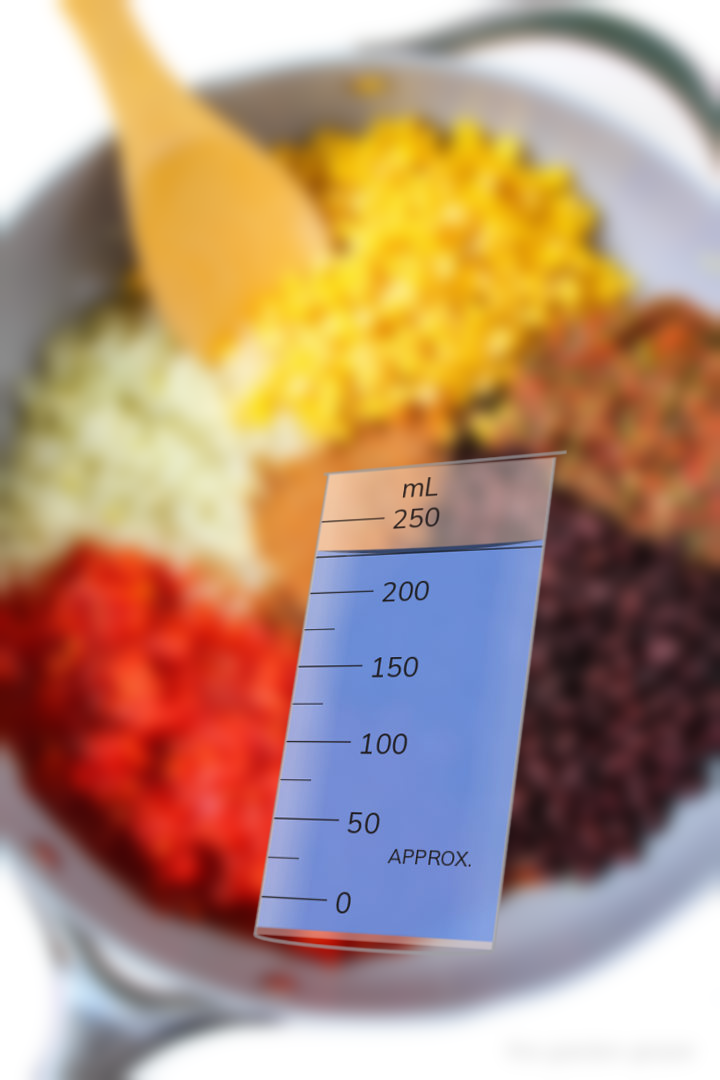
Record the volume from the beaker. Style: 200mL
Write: 225mL
